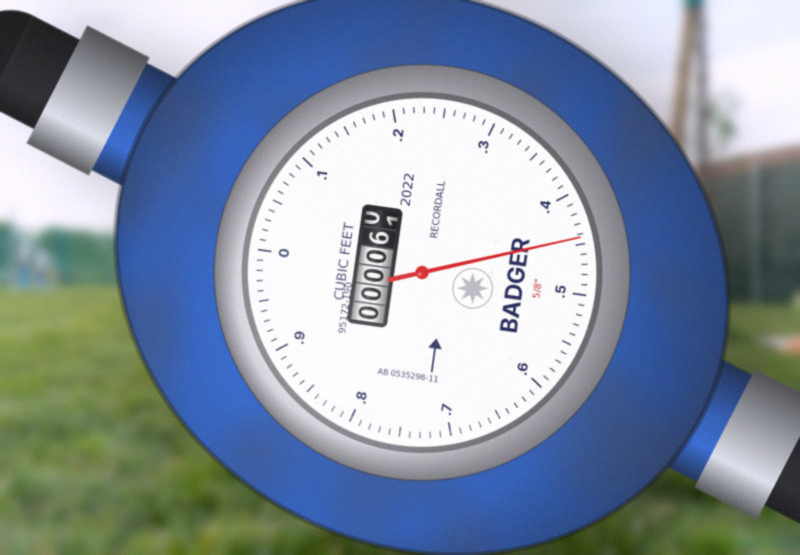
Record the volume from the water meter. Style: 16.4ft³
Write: 60.44ft³
